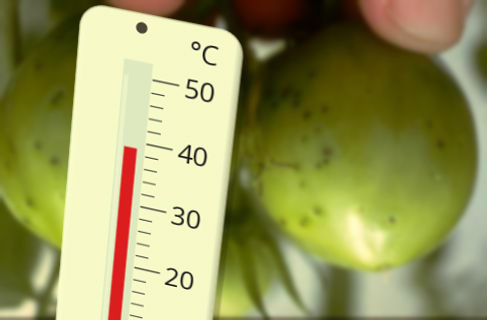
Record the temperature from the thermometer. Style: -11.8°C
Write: 39°C
